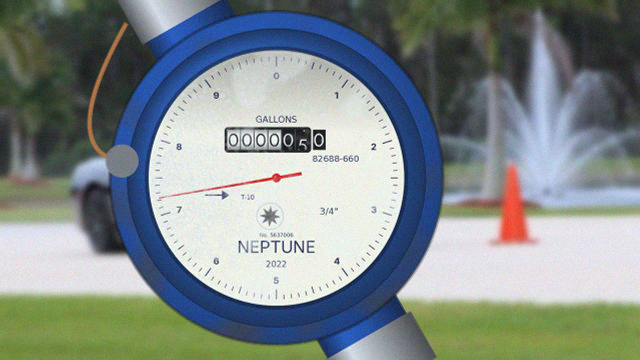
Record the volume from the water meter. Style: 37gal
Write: 47.2gal
